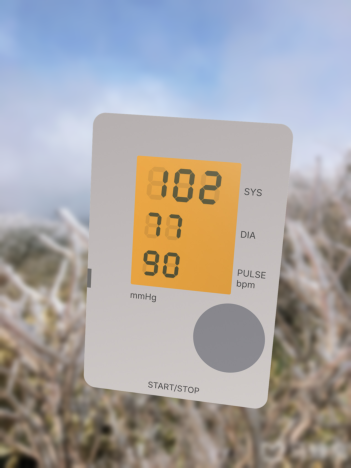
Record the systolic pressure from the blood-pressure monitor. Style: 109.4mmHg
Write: 102mmHg
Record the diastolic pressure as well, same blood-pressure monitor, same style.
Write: 77mmHg
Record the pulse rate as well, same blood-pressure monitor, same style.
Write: 90bpm
